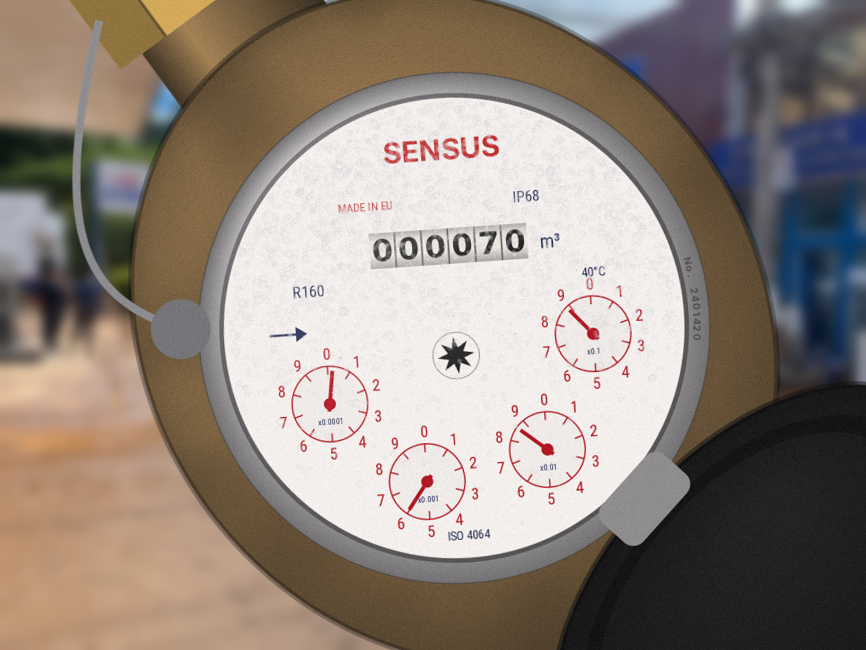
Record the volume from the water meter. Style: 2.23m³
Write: 70.8860m³
